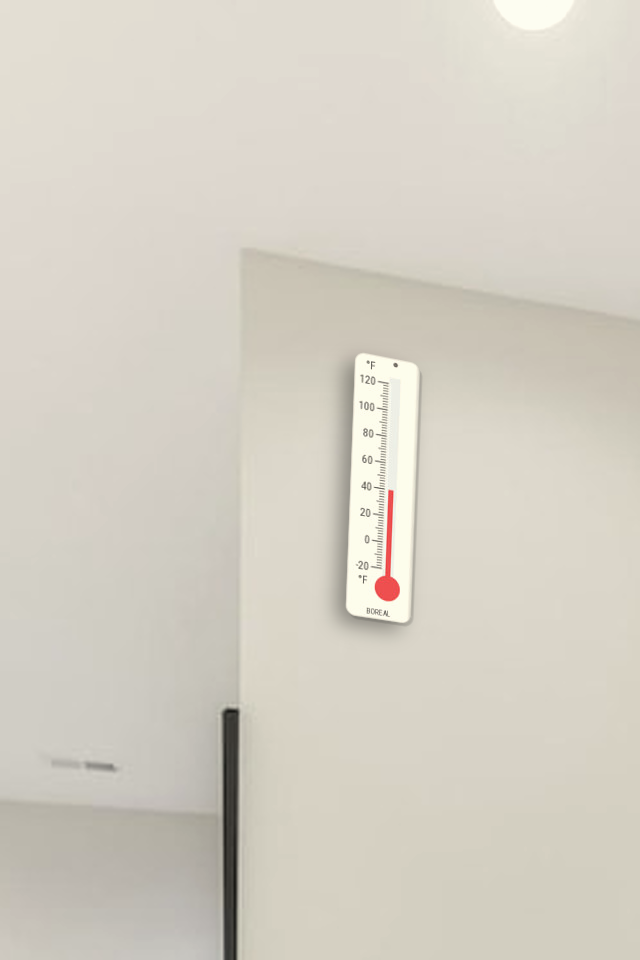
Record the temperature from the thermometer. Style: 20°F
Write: 40°F
